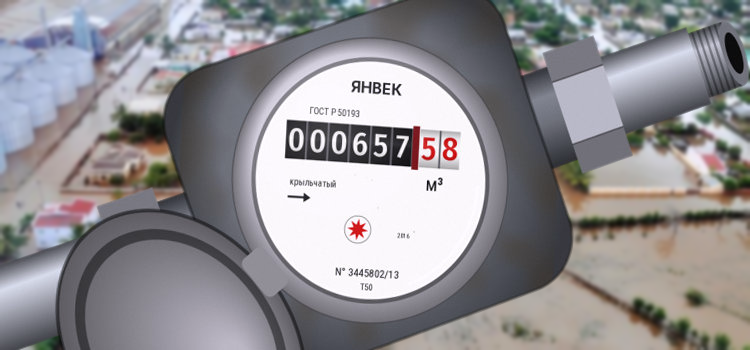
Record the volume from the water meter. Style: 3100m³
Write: 657.58m³
